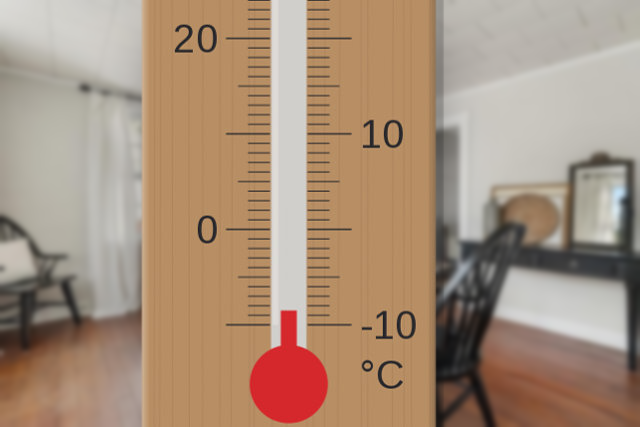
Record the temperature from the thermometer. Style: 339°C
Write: -8.5°C
